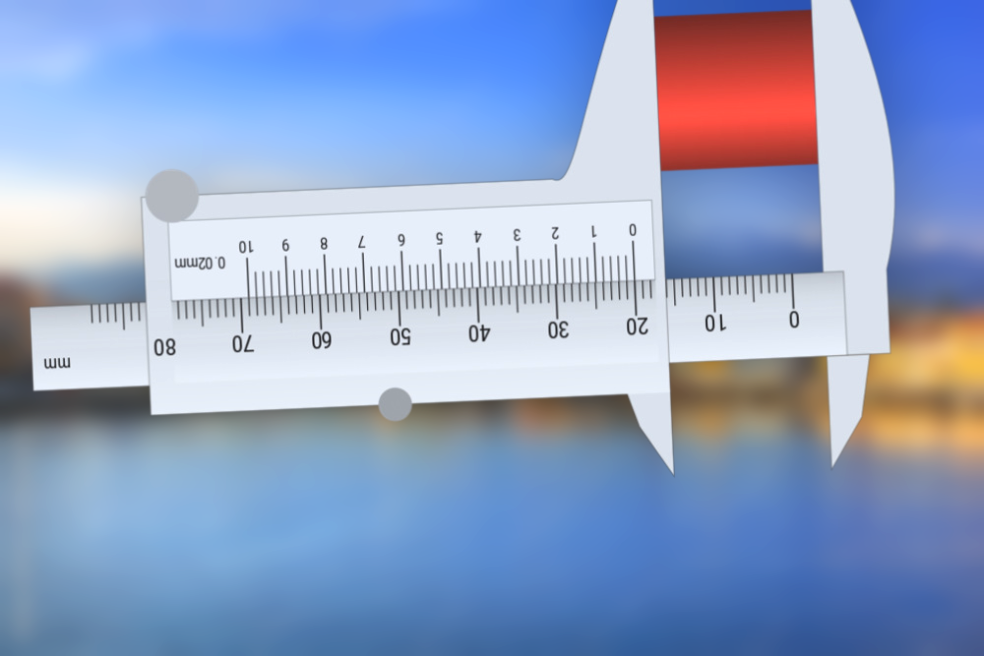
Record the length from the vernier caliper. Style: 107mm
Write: 20.0mm
